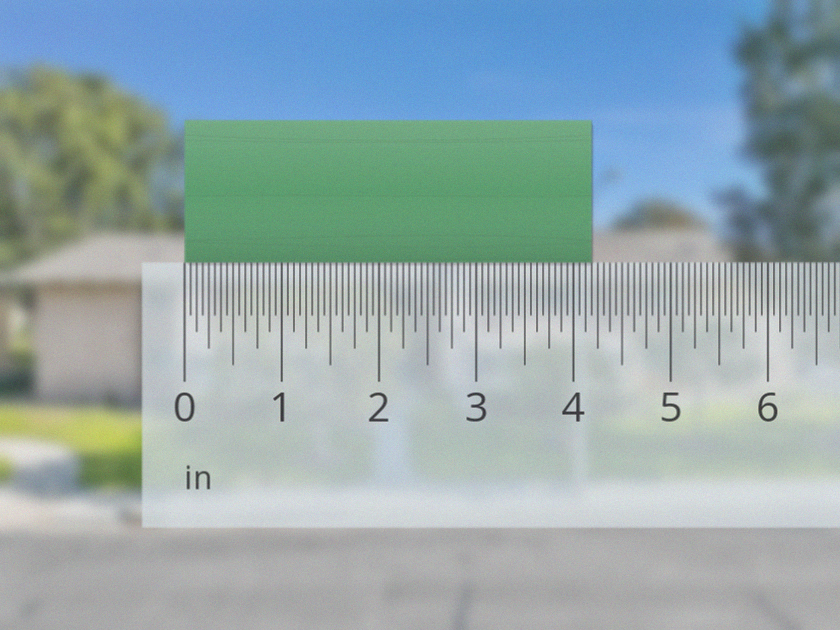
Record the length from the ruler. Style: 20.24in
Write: 4.1875in
